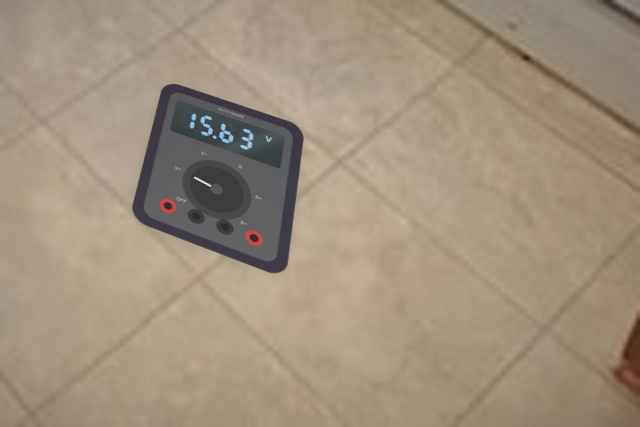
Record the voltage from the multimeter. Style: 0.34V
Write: 15.63V
